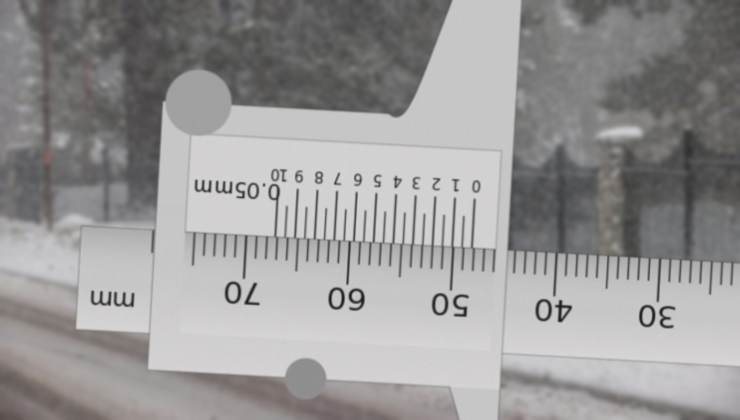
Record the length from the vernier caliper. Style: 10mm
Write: 48.2mm
